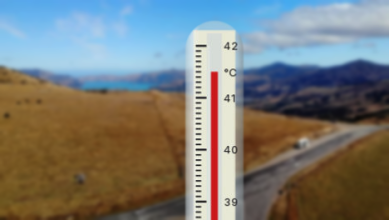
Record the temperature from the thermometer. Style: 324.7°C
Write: 41.5°C
